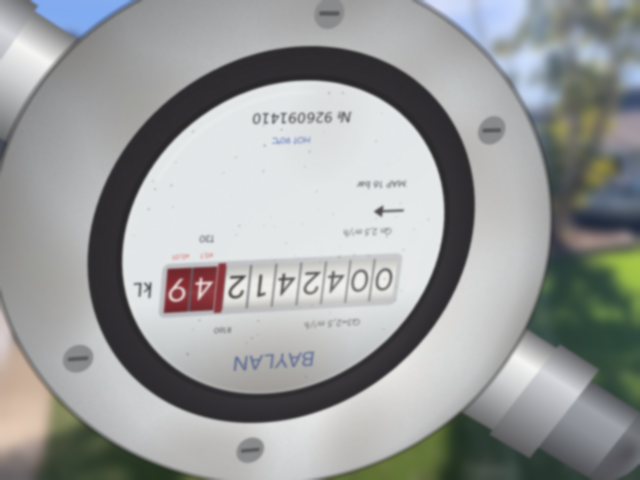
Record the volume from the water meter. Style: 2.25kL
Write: 42412.49kL
